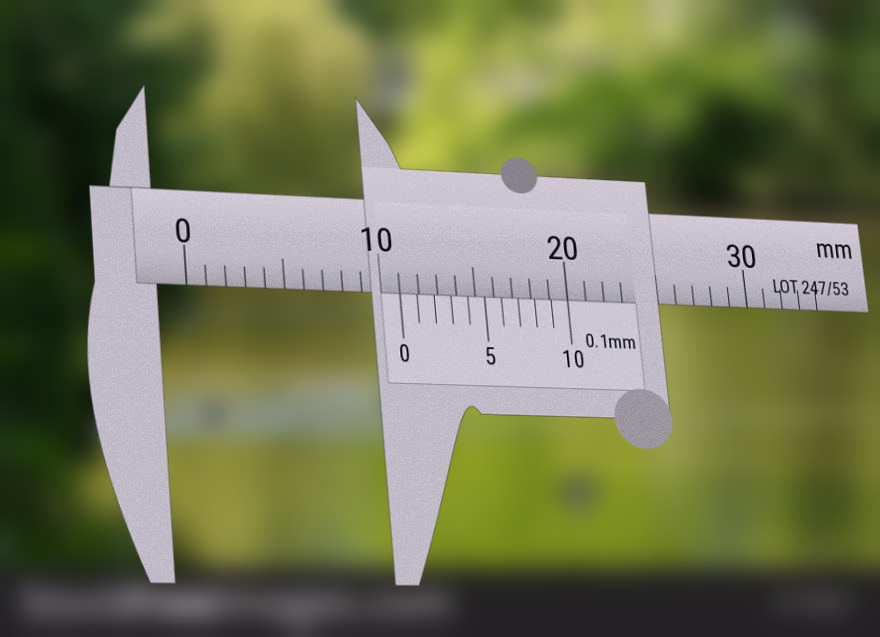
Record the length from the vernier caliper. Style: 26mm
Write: 11.0mm
